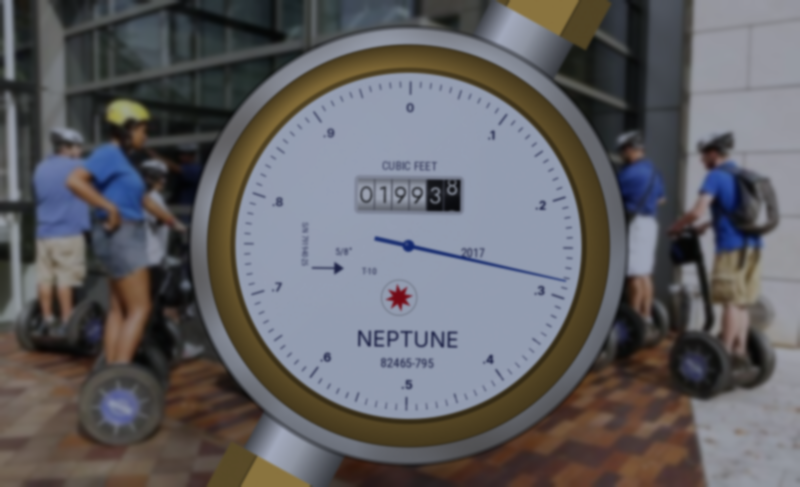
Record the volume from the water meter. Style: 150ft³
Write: 19938.28ft³
